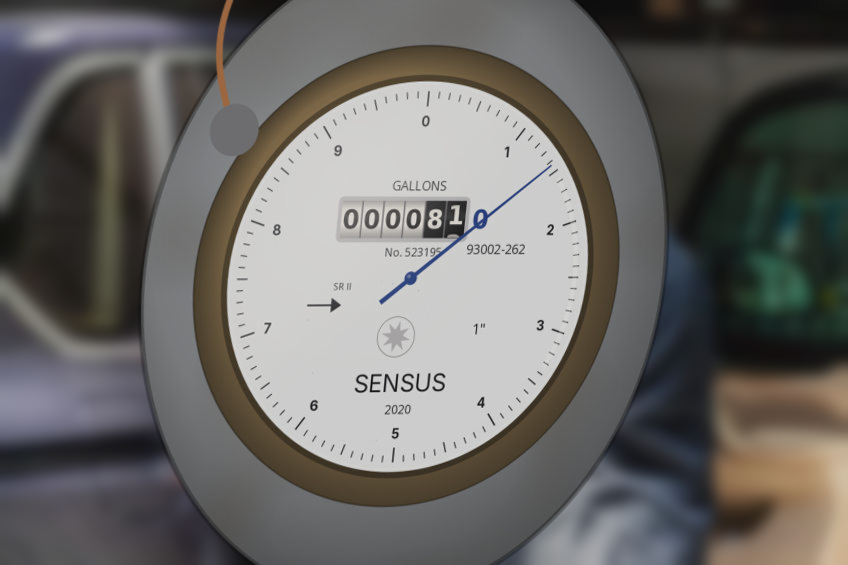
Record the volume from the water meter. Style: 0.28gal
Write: 811.4gal
